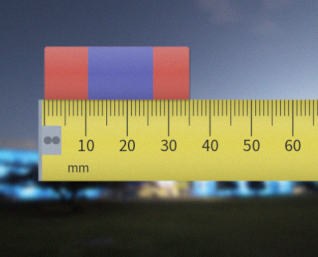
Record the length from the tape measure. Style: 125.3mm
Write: 35mm
